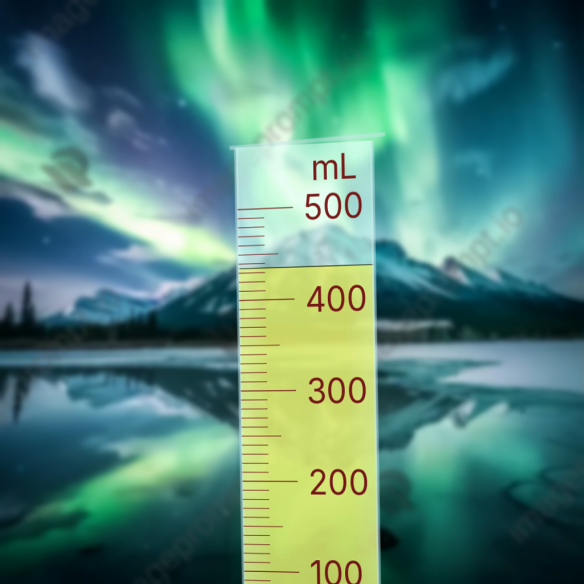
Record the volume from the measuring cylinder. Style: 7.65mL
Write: 435mL
